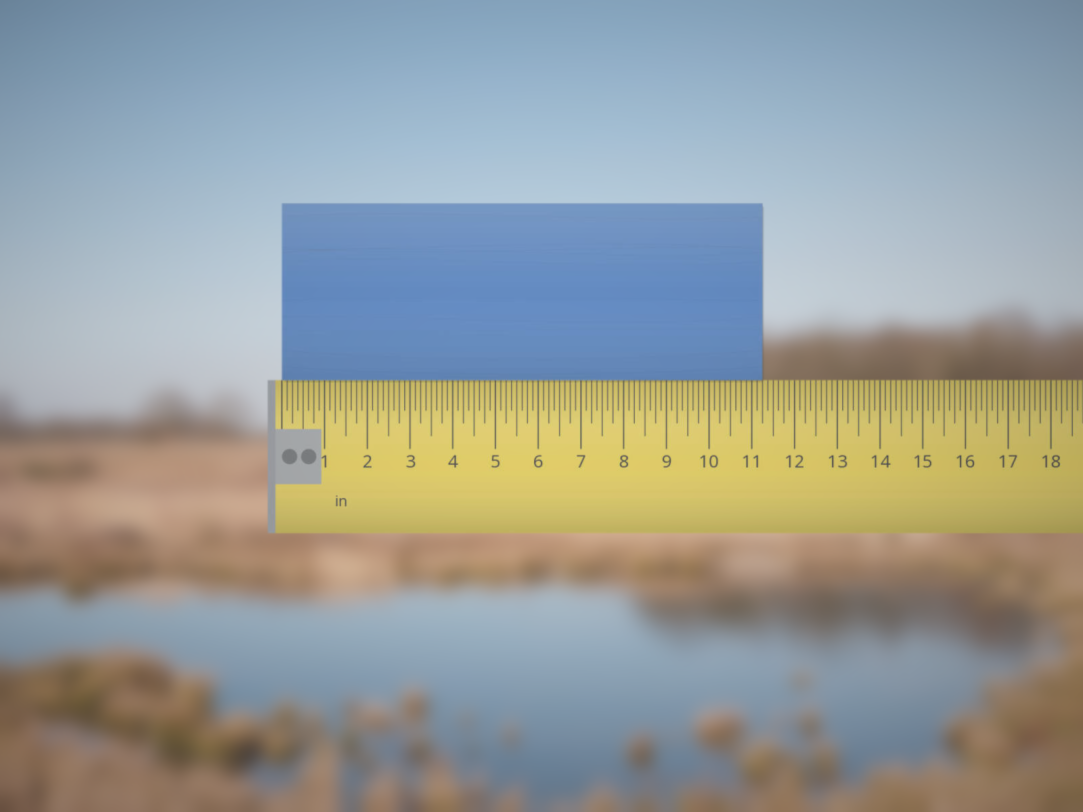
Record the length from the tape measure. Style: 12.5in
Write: 11.25in
